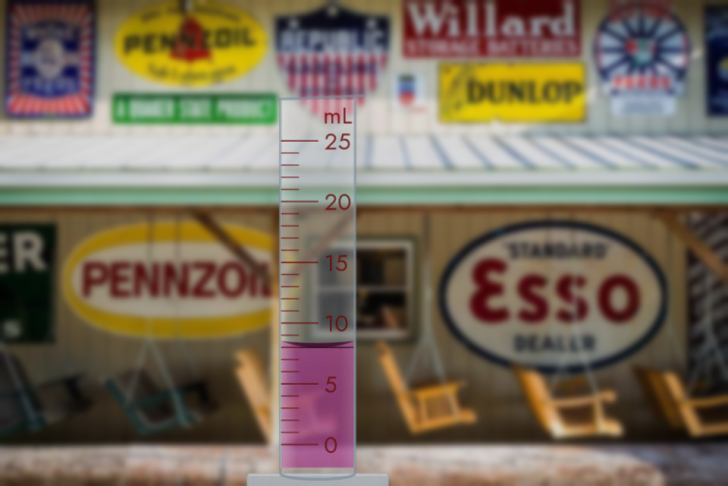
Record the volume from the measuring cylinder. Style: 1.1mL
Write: 8mL
